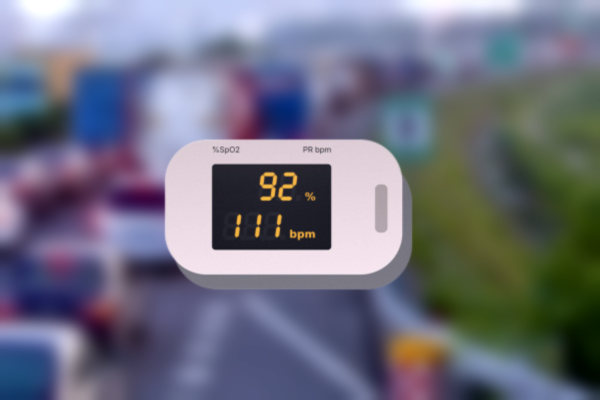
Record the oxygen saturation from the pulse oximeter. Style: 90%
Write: 92%
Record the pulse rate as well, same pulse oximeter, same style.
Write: 111bpm
